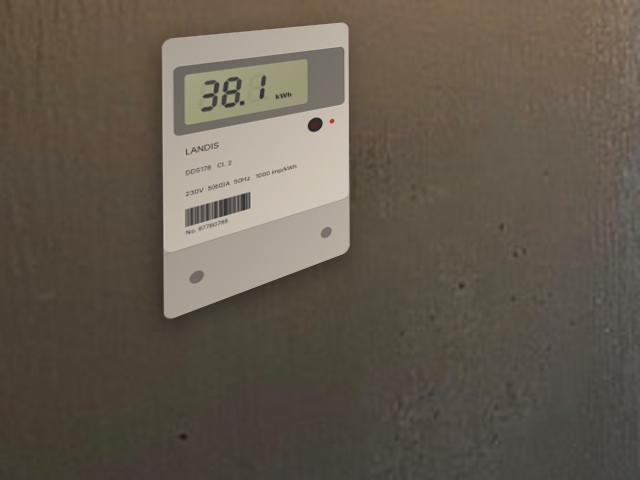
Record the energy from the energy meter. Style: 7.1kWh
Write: 38.1kWh
